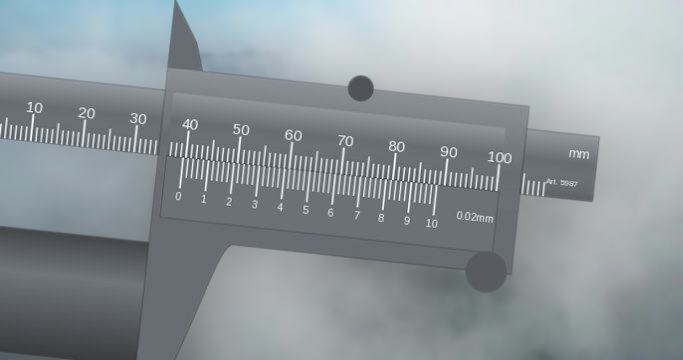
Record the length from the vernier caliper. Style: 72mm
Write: 39.5mm
